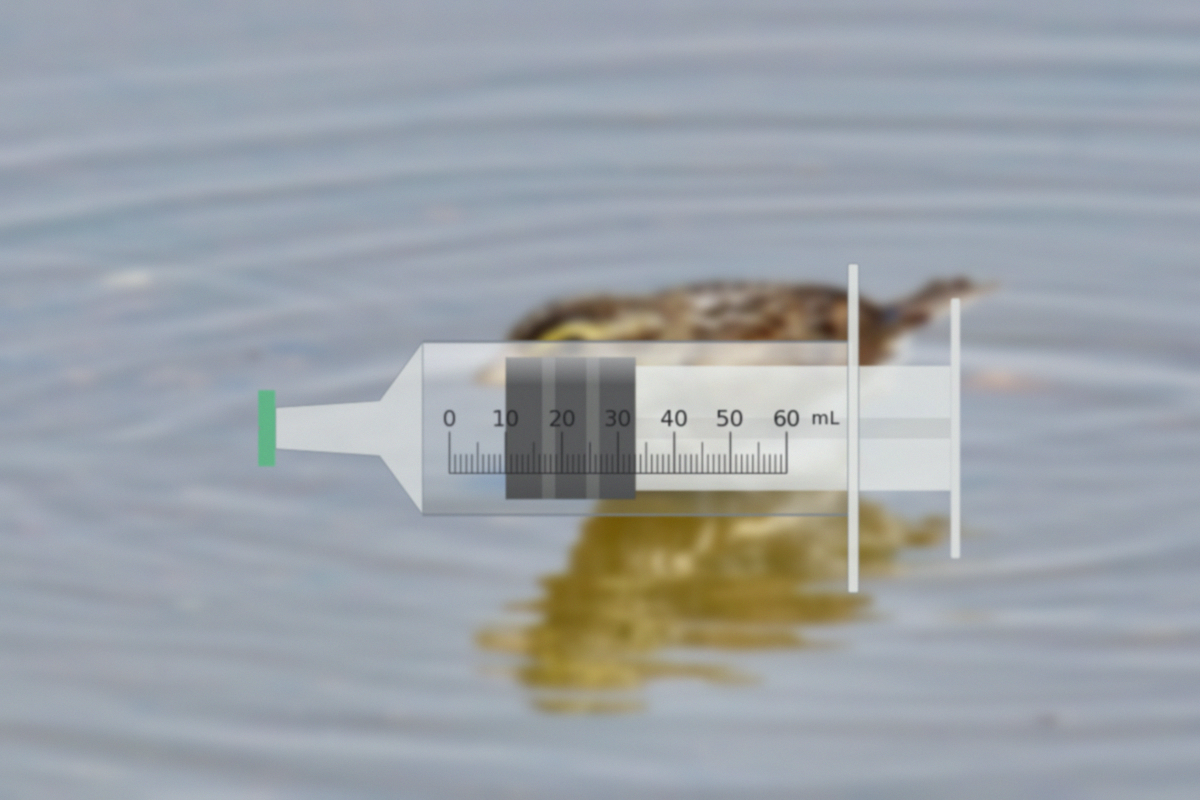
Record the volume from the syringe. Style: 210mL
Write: 10mL
